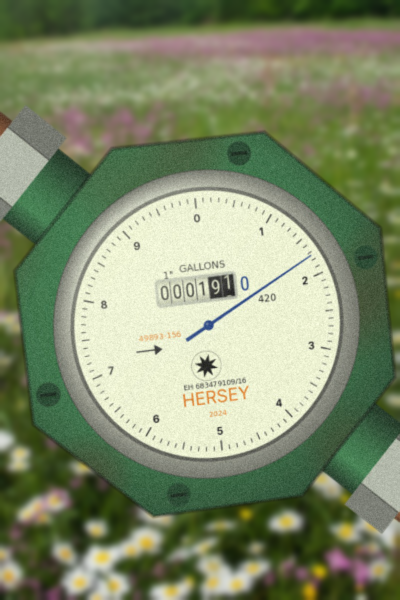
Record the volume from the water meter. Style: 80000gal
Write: 1911.7gal
